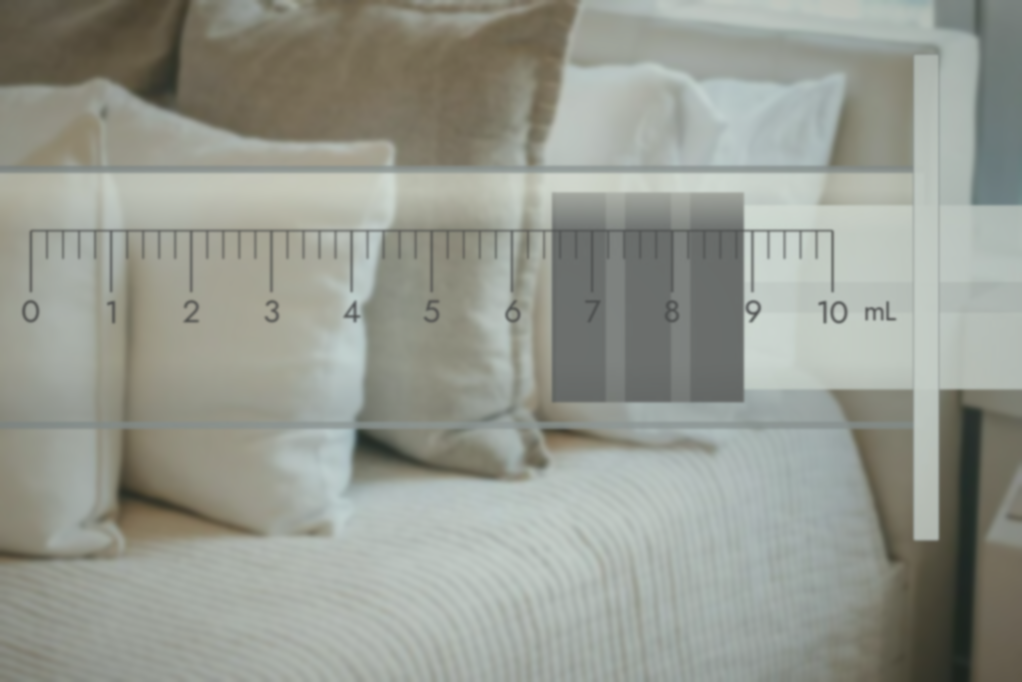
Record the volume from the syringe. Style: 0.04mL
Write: 6.5mL
